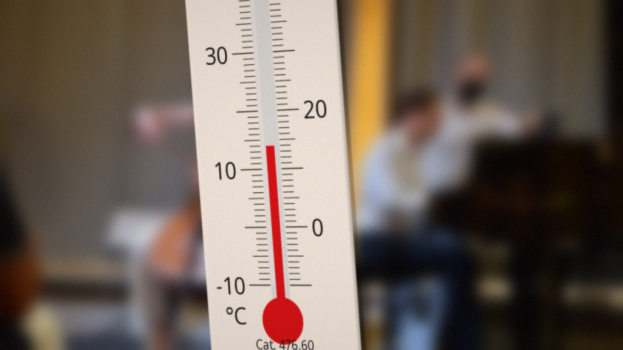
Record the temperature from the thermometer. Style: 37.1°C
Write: 14°C
